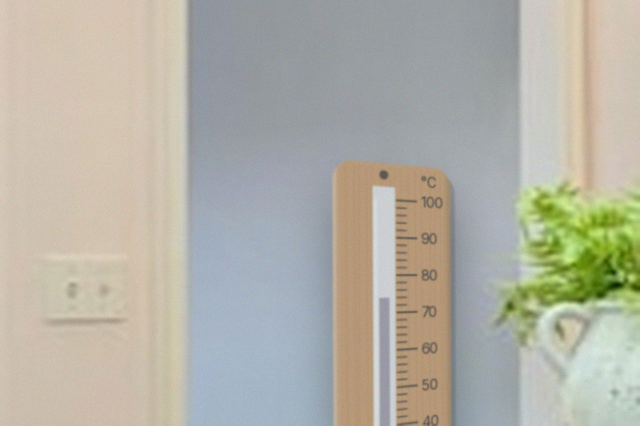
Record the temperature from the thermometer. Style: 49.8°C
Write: 74°C
